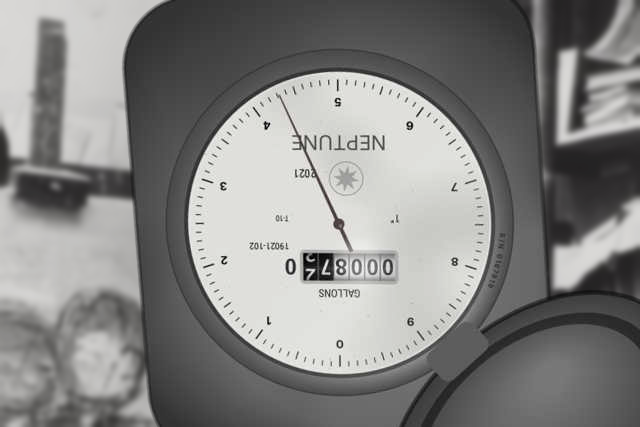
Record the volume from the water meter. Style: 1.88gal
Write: 8724.3gal
